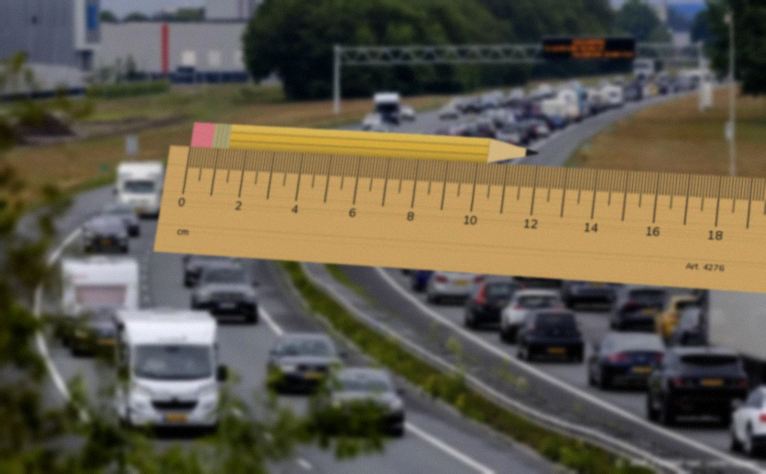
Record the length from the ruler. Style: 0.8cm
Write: 12cm
